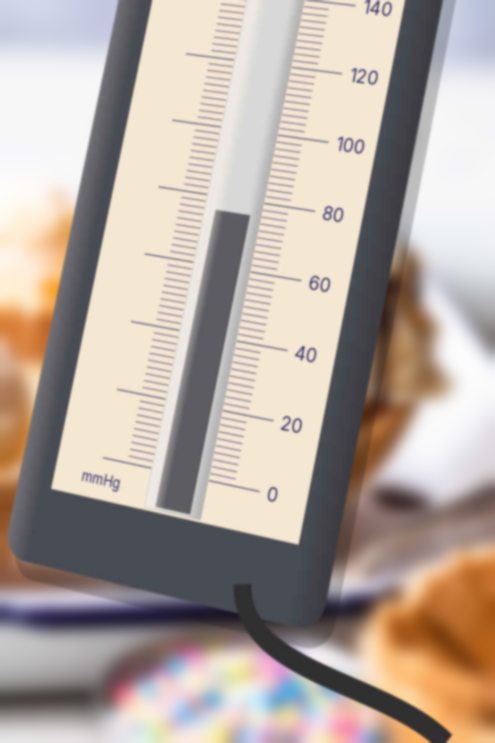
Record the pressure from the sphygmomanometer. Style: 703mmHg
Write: 76mmHg
